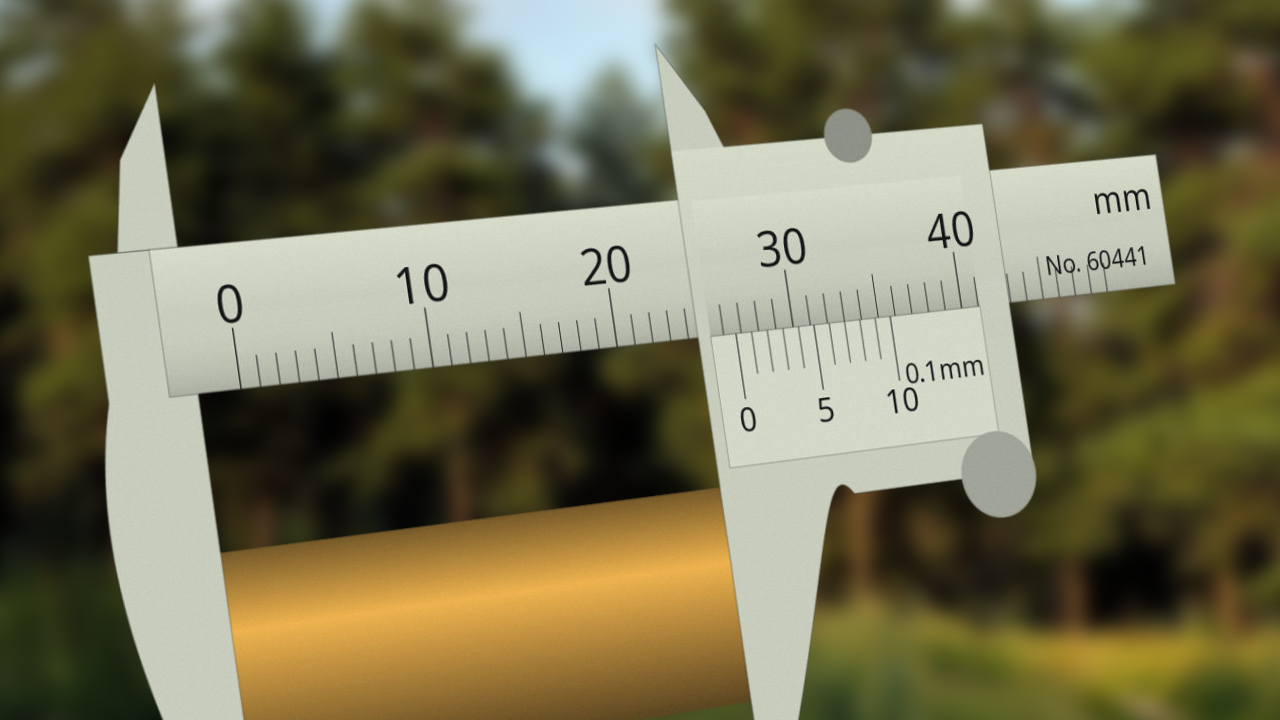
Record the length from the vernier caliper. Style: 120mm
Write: 26.7mm
